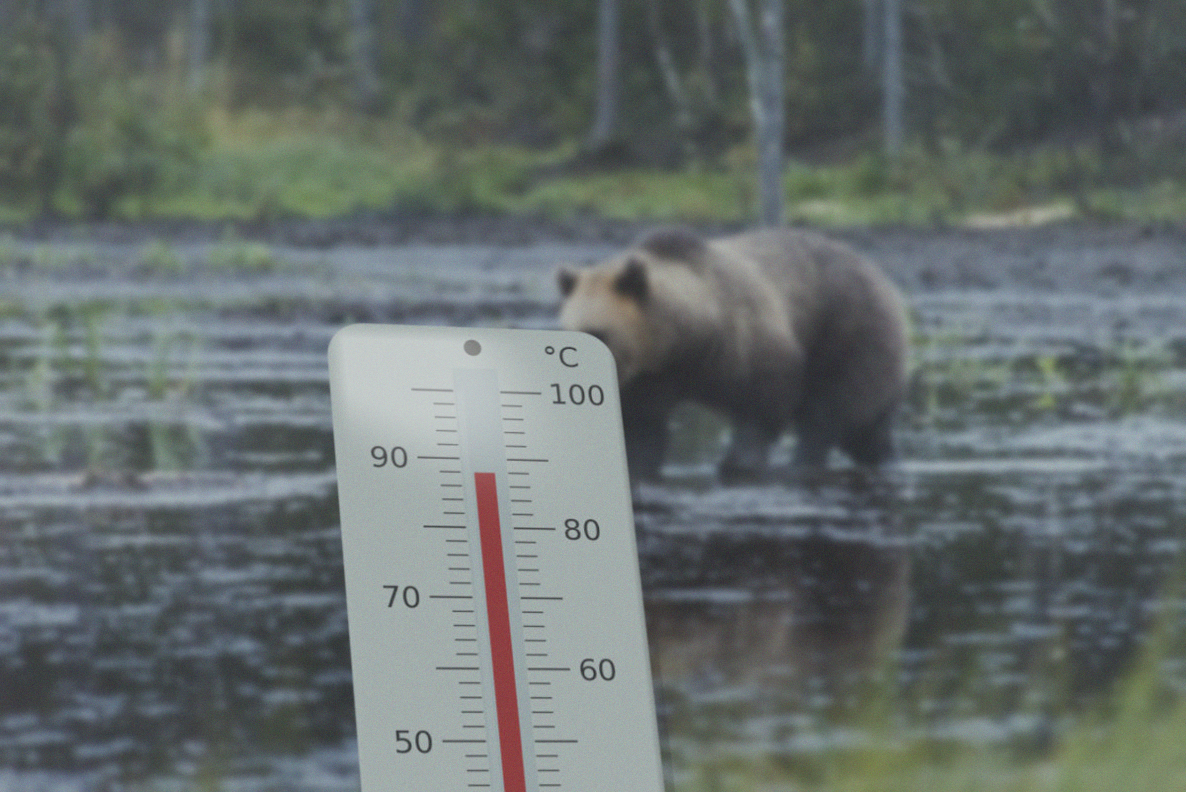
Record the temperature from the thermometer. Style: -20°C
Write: 88°C
